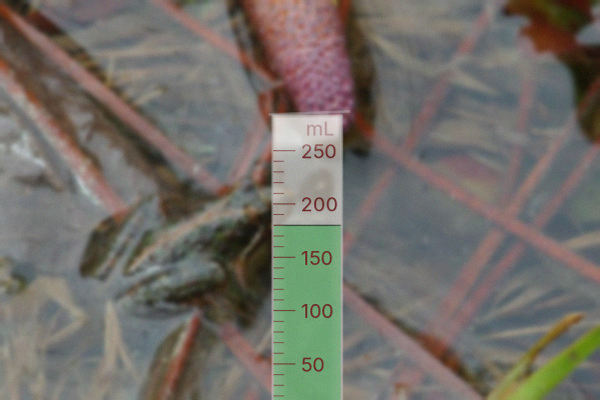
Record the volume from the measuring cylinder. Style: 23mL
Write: 180mL
